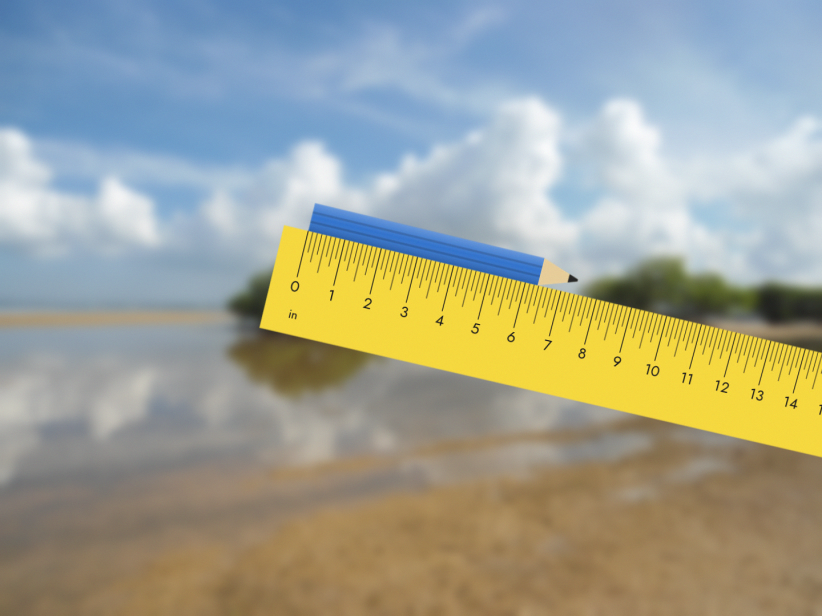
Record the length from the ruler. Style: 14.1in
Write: 7.375in
